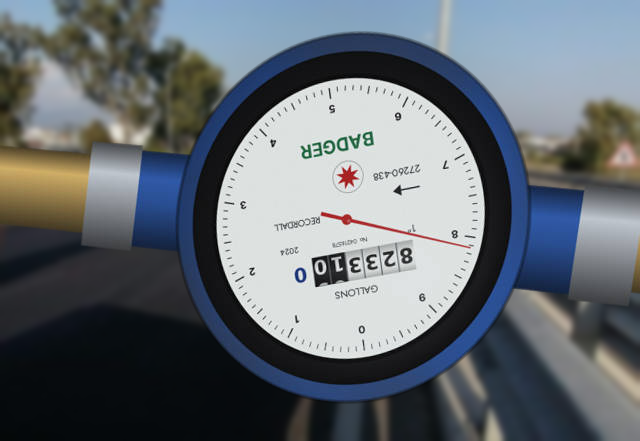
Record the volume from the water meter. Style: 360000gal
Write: 8233098.1gal
